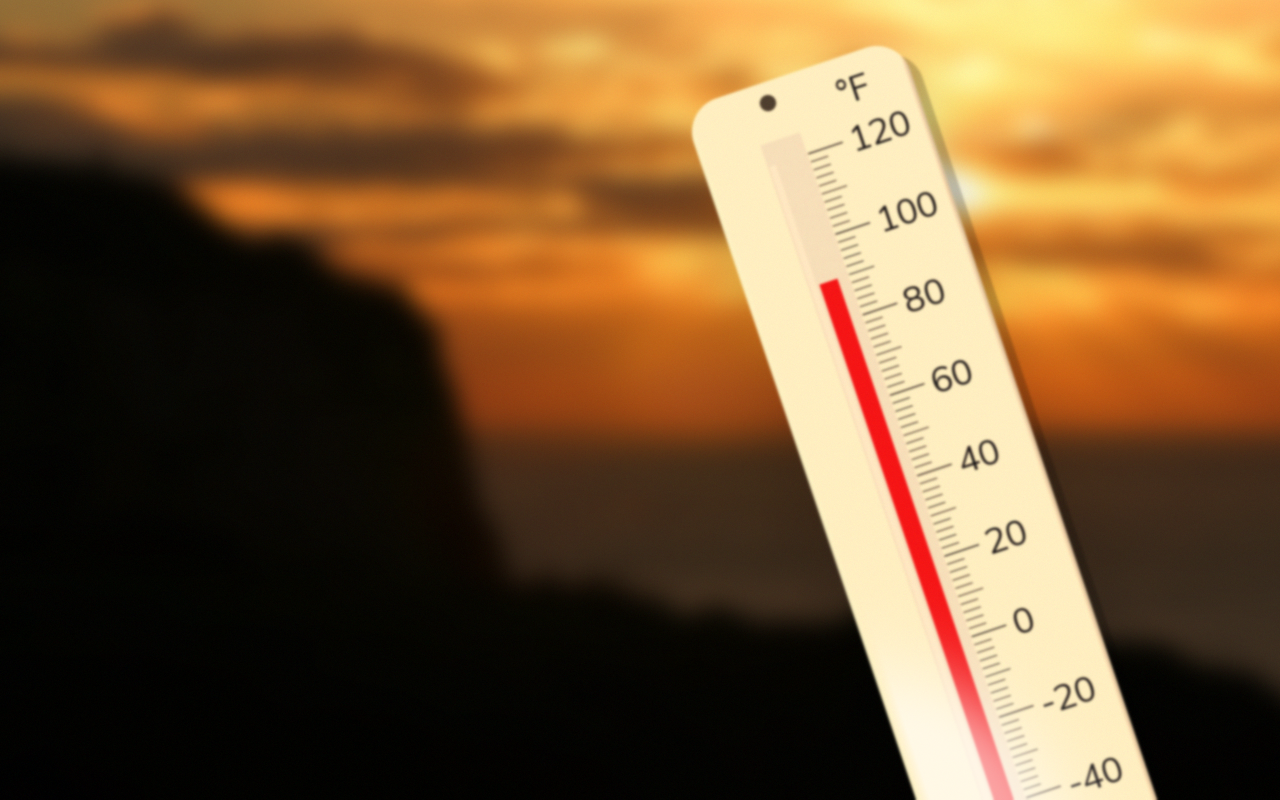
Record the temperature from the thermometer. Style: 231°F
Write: 90°F
